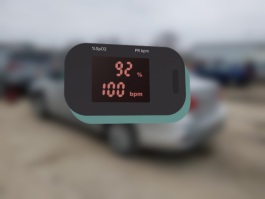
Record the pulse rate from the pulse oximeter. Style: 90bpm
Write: 100bpm
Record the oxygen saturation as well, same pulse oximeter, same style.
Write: 92%
